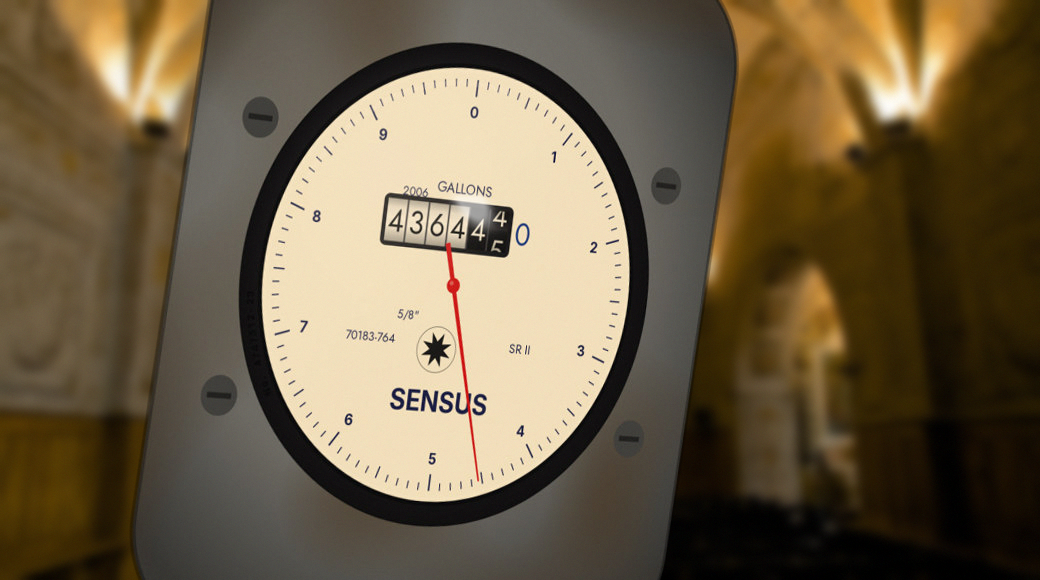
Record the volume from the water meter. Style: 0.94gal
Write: 4364444.5gal
